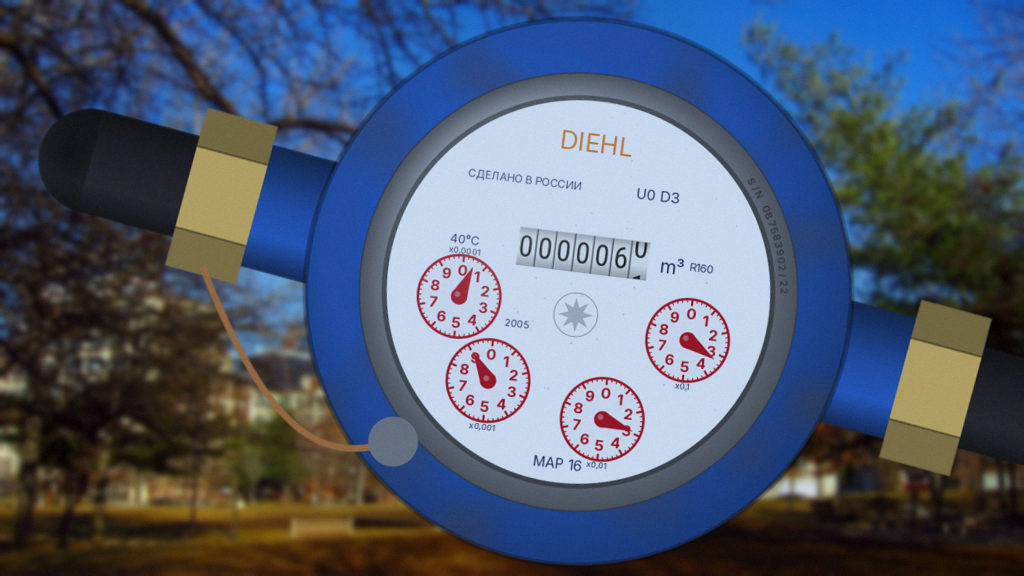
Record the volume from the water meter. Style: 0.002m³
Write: 60.3290m³
